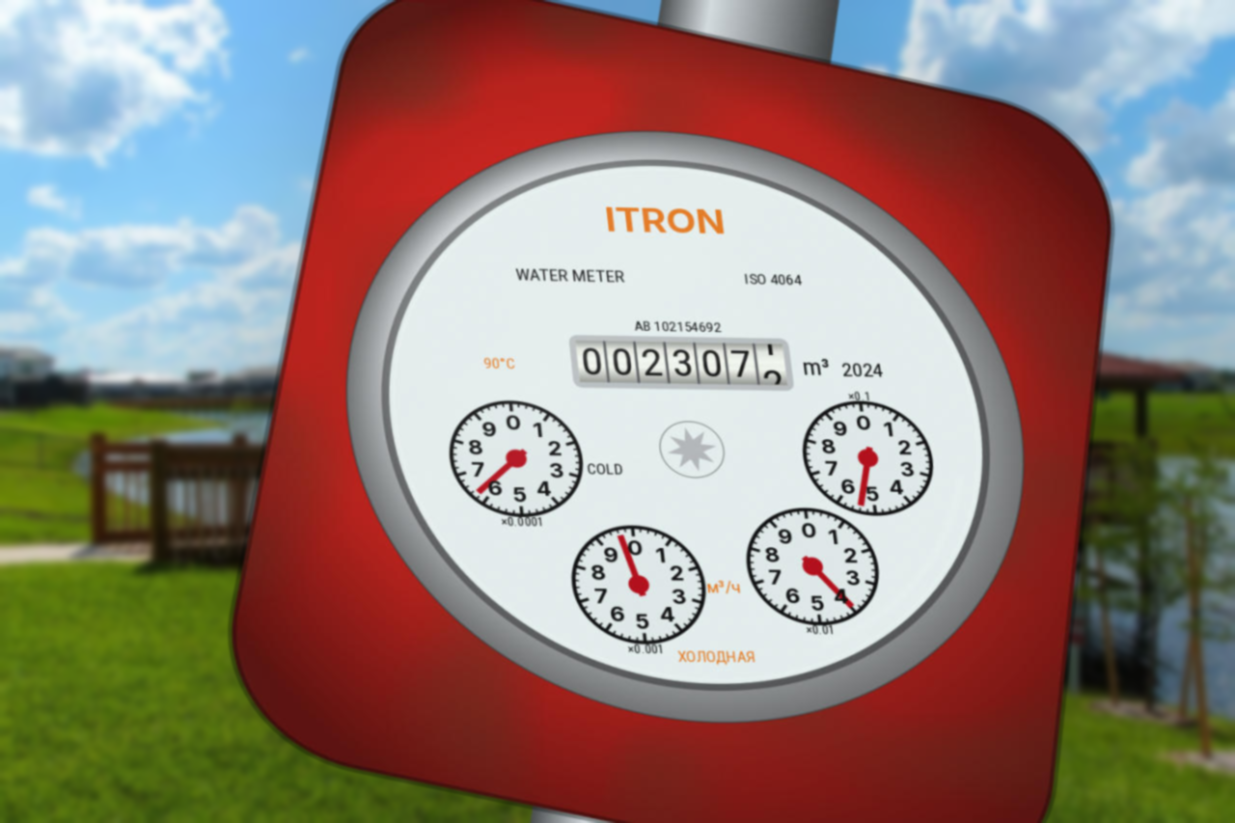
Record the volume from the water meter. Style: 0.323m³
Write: 23071.5396m³
